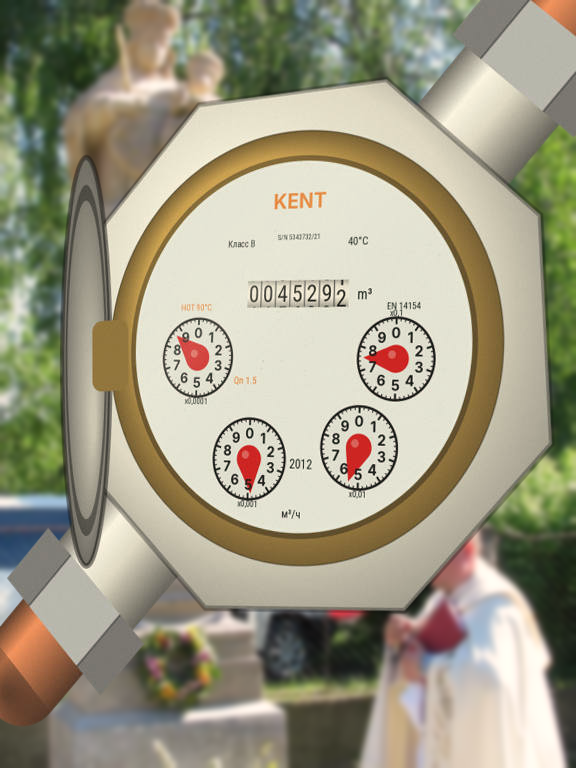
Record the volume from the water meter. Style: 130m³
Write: 45291.7548m³
